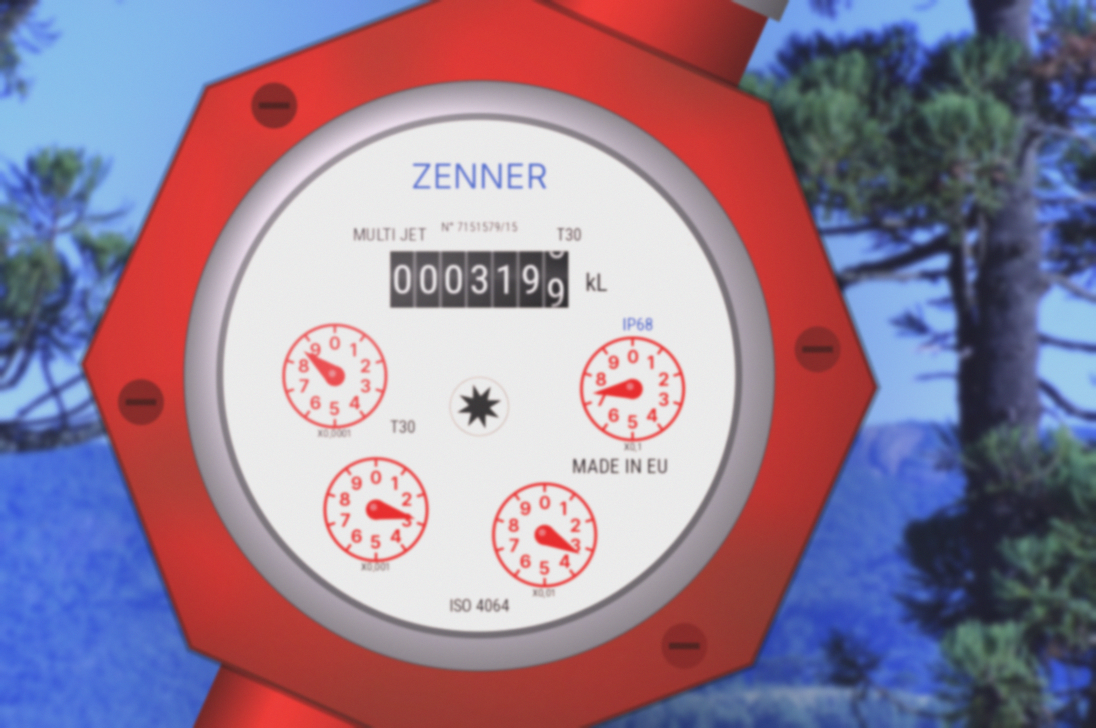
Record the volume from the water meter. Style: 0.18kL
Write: 3198.7328kL
